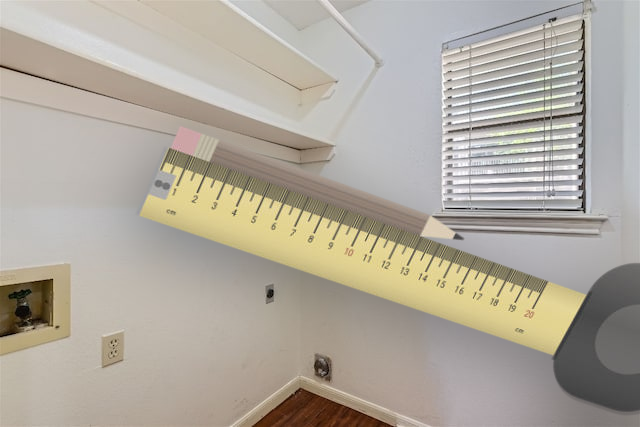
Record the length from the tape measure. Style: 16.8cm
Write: 15cm
